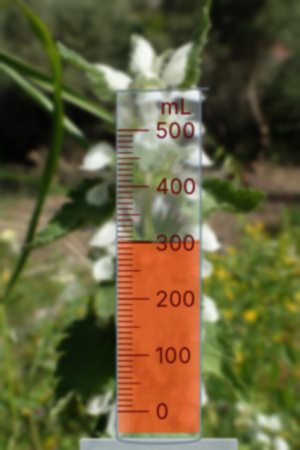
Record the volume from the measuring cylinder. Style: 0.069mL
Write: 300mL
